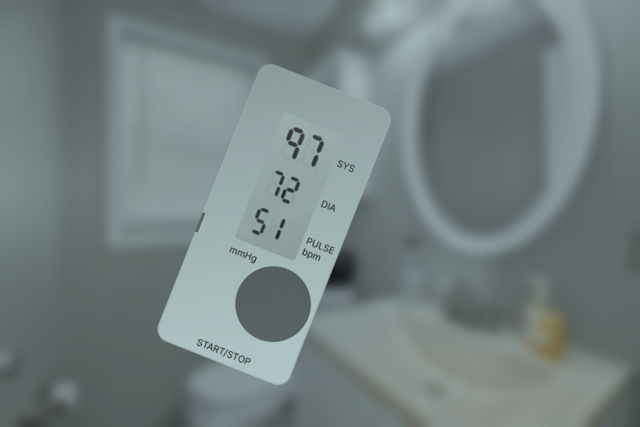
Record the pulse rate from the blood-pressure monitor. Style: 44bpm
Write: 51bpm
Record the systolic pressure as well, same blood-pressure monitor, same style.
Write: 97mmHg
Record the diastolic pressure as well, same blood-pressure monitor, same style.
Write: 72mmHg
